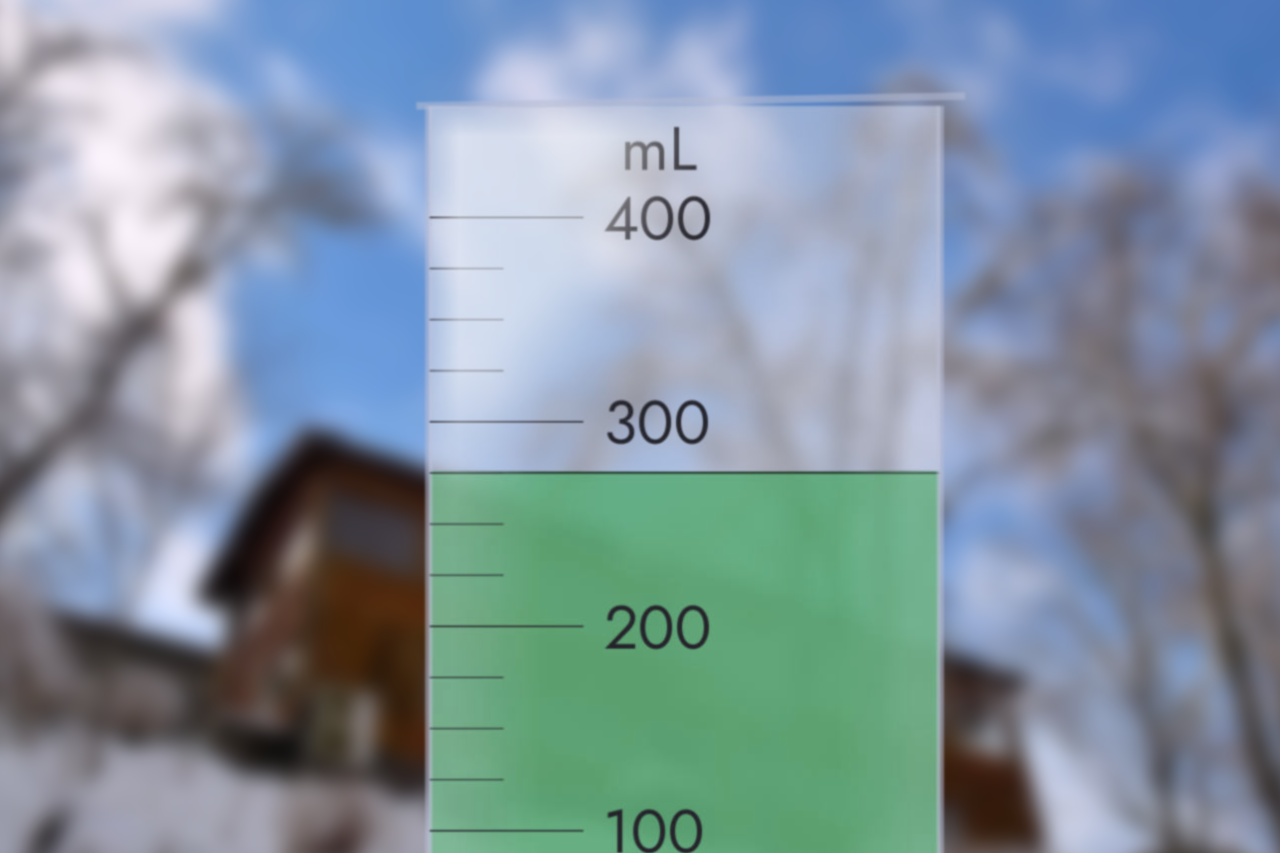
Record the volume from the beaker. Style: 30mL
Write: 275mL
